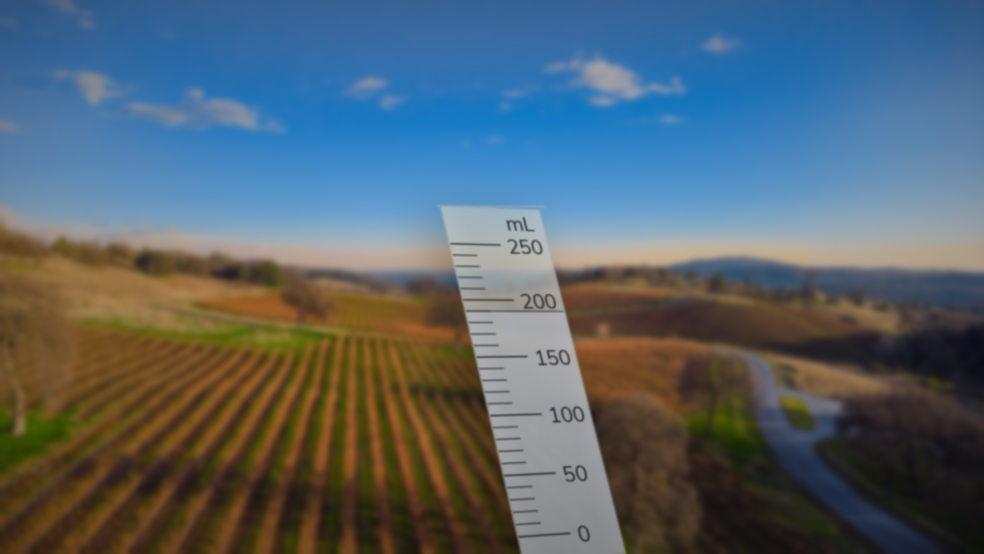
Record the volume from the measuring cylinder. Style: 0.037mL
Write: 190mL
